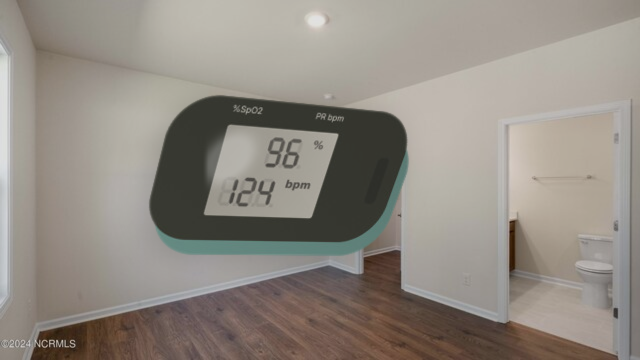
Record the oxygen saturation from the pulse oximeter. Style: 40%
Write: 96%
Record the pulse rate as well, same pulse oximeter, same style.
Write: 124bpm
